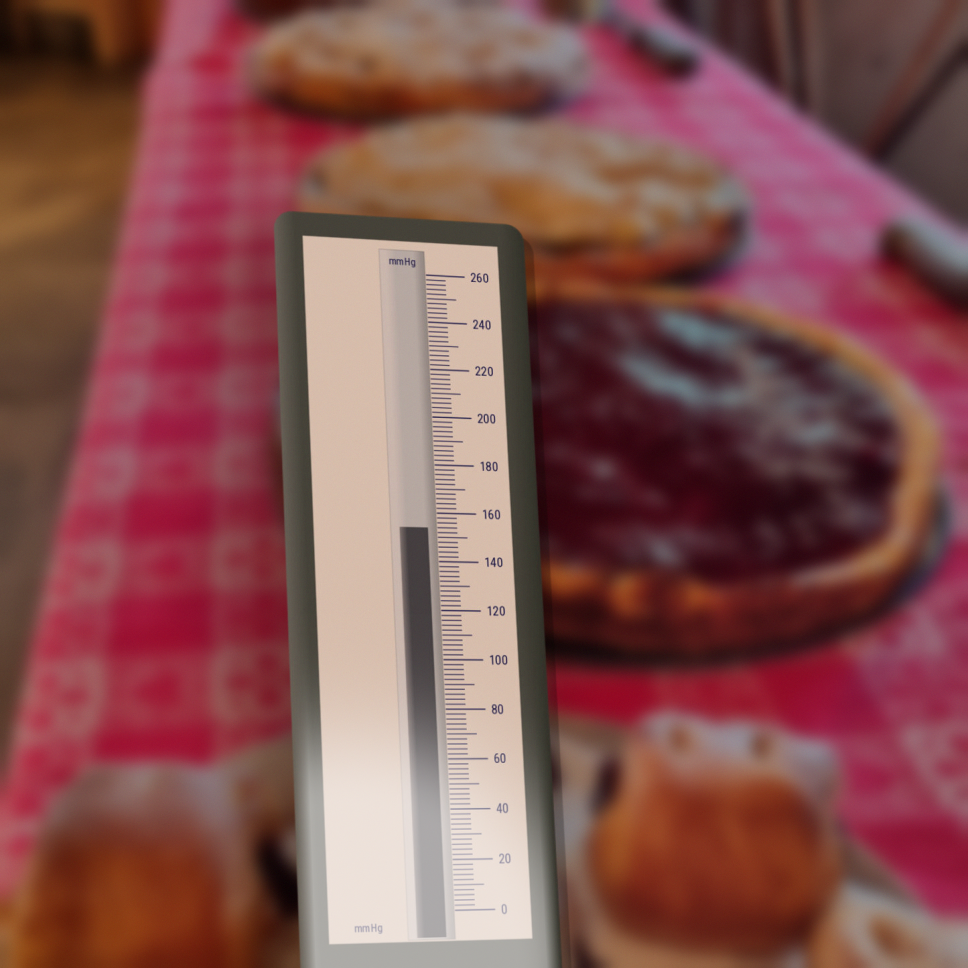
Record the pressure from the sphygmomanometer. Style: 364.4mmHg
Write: 154mmHg
